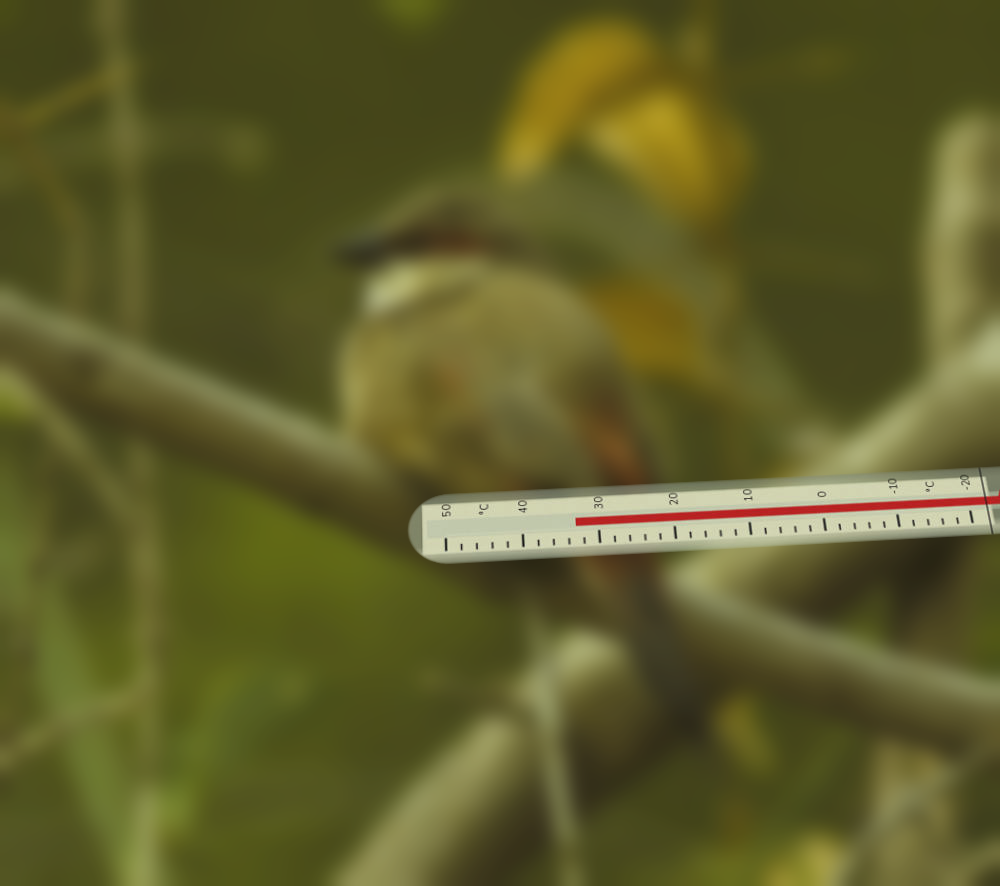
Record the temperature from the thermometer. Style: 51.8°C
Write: 33°C
